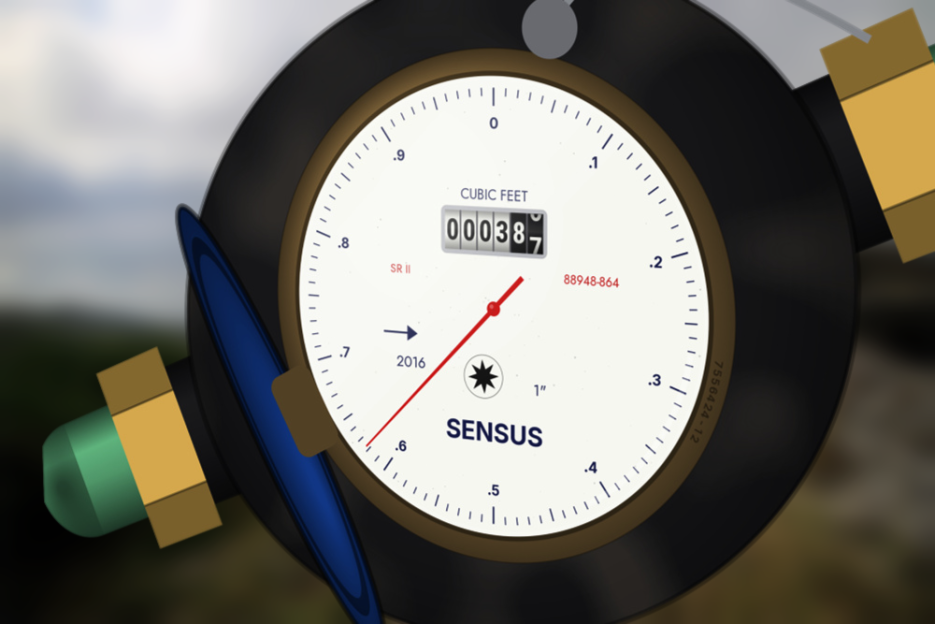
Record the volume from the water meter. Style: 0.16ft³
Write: 386.62ft³
